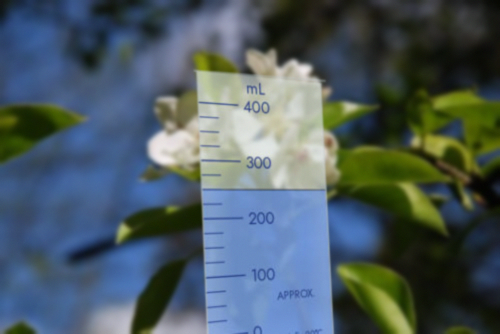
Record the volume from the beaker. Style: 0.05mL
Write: 250mL
